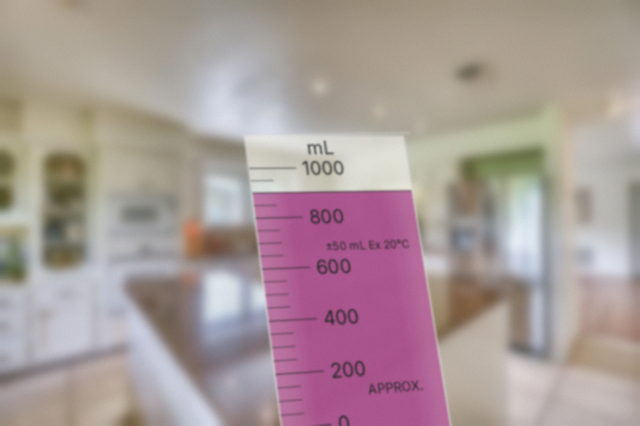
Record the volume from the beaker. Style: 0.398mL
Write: 900mL
